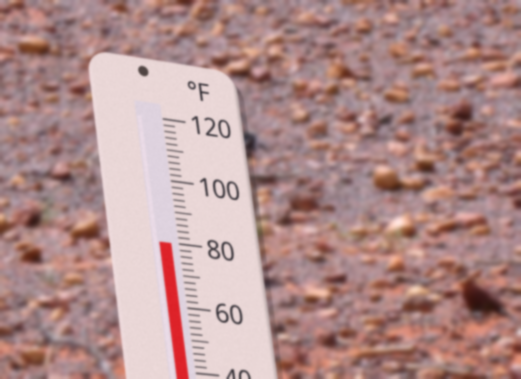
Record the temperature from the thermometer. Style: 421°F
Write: 80°F
